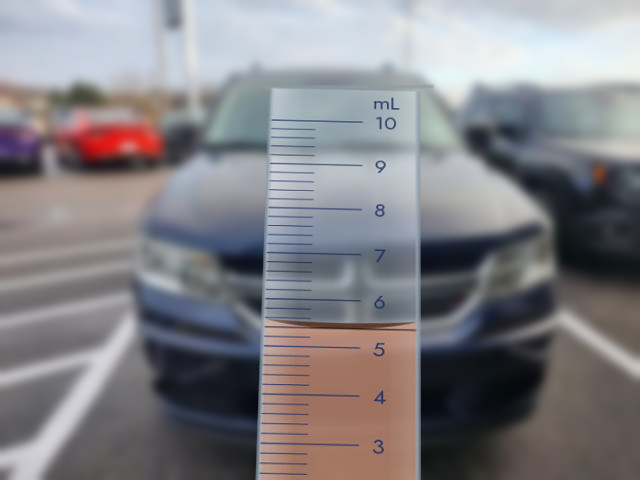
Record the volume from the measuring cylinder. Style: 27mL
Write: 5.4mL
